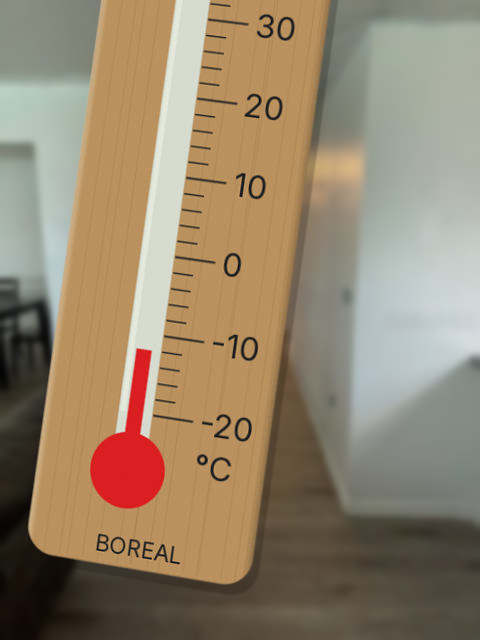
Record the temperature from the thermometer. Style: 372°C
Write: -12°C
